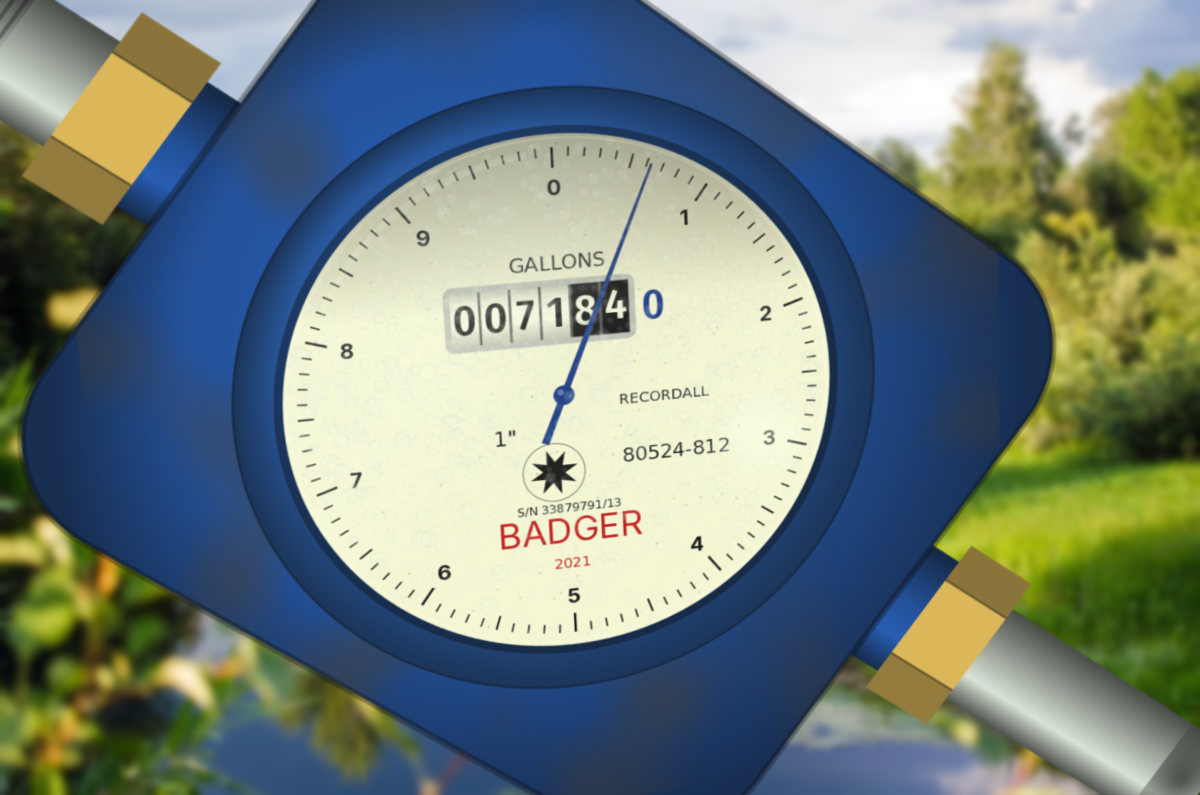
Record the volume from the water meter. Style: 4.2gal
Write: 71840.6gal
